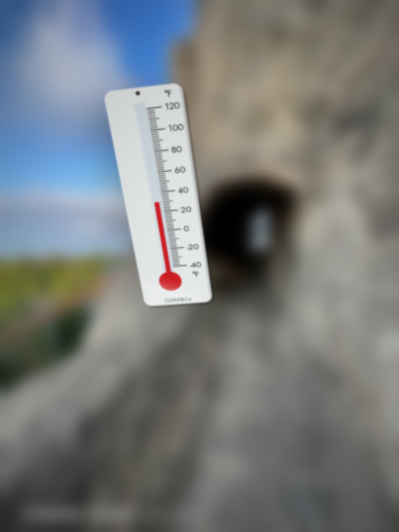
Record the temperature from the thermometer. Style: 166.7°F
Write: 30°F
